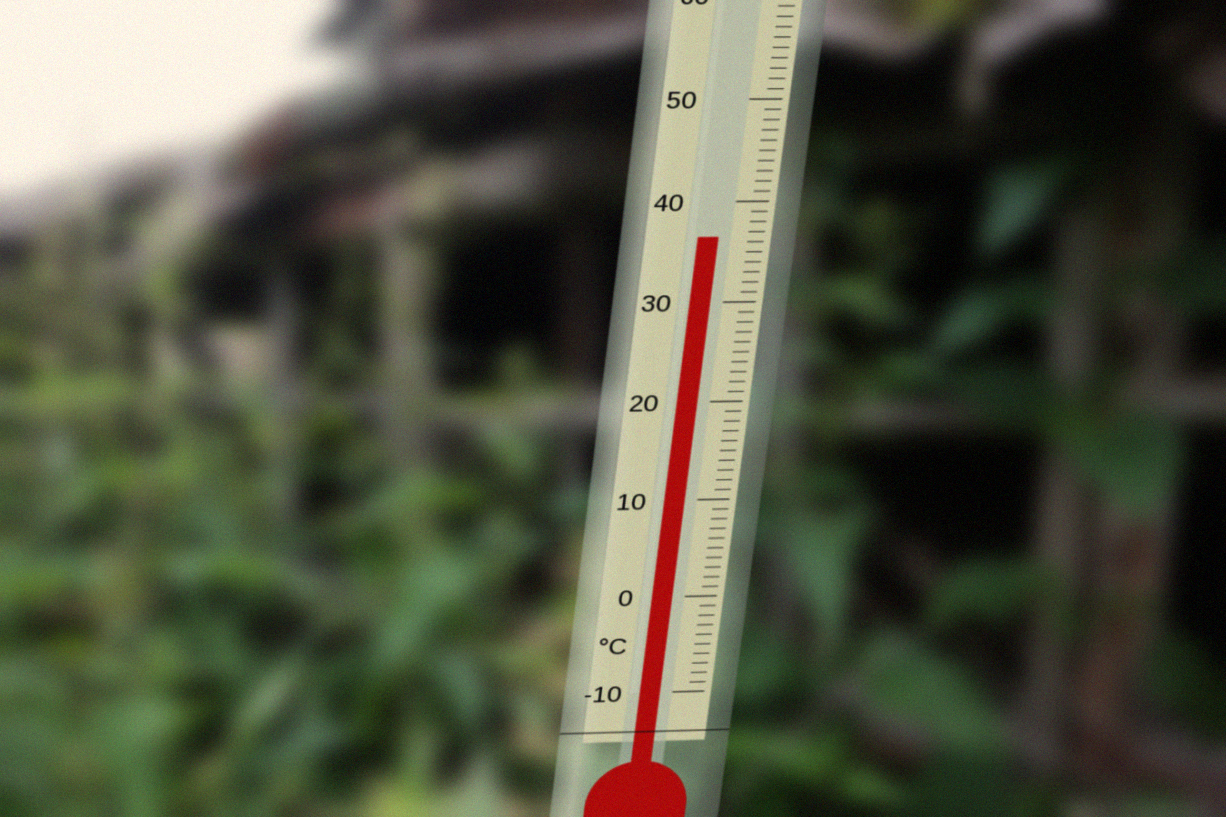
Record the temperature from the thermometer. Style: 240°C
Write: 36.5°C
